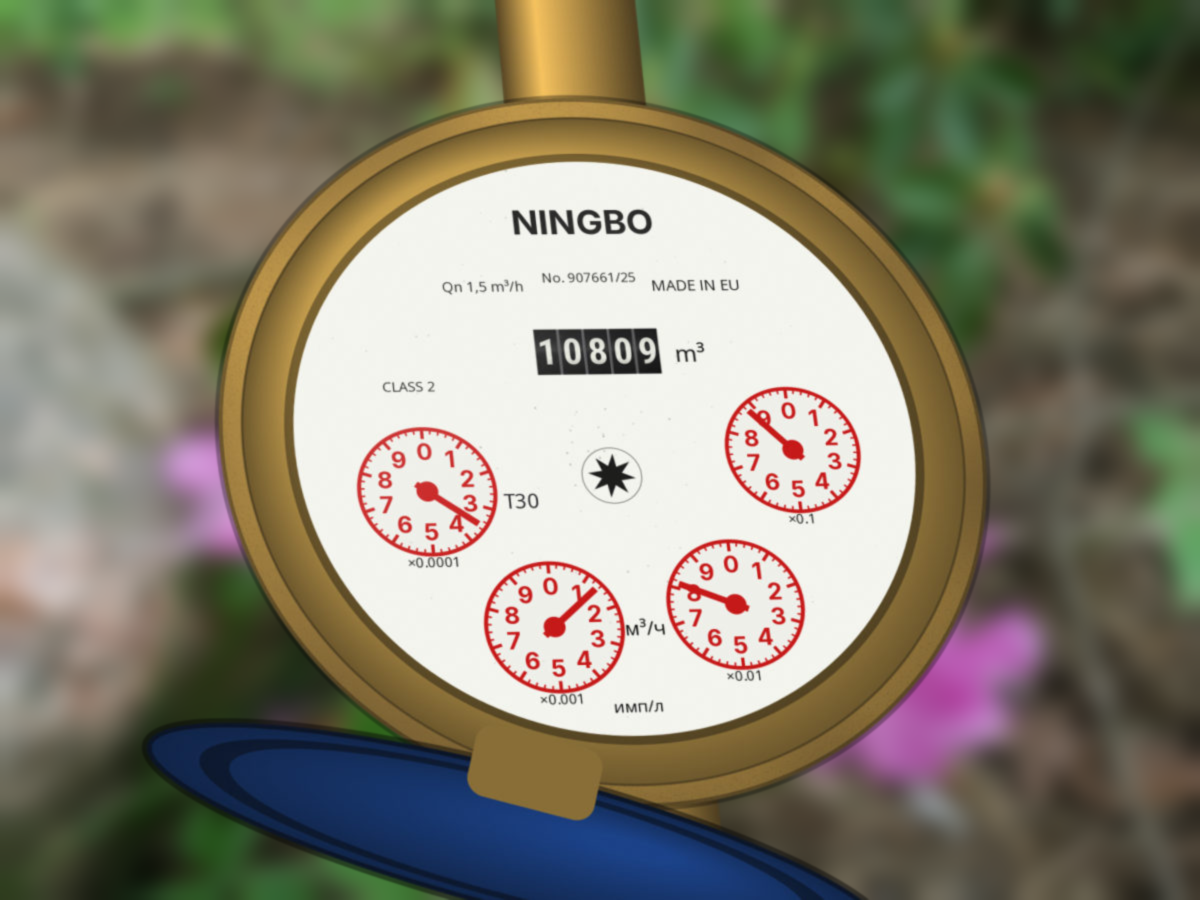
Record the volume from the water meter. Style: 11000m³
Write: 10809.8813m³
